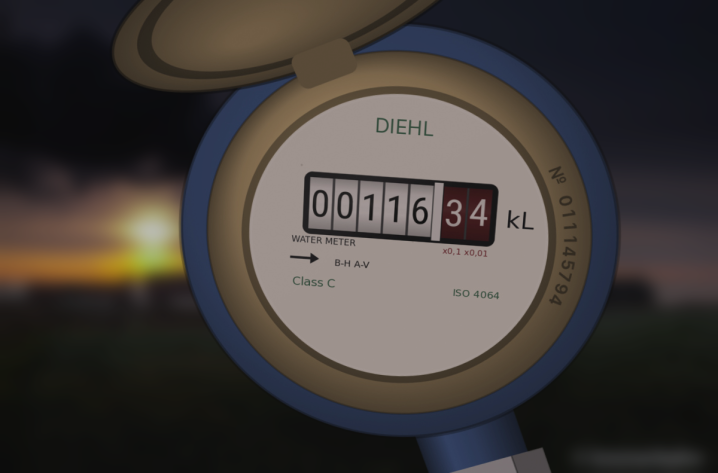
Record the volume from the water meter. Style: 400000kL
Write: 116.34kL
